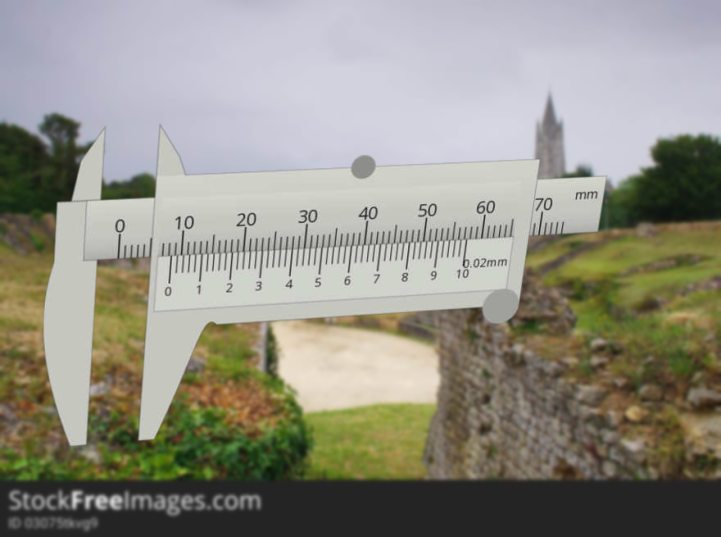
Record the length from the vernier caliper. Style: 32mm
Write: 8.4mm
